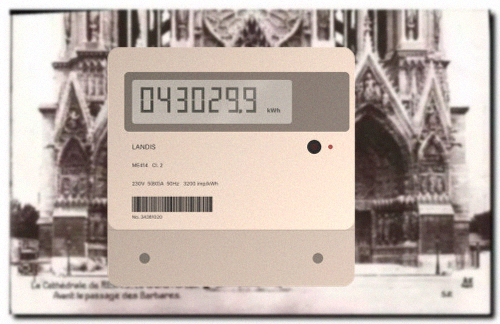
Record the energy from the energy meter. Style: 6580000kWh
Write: 43029.9kWh
